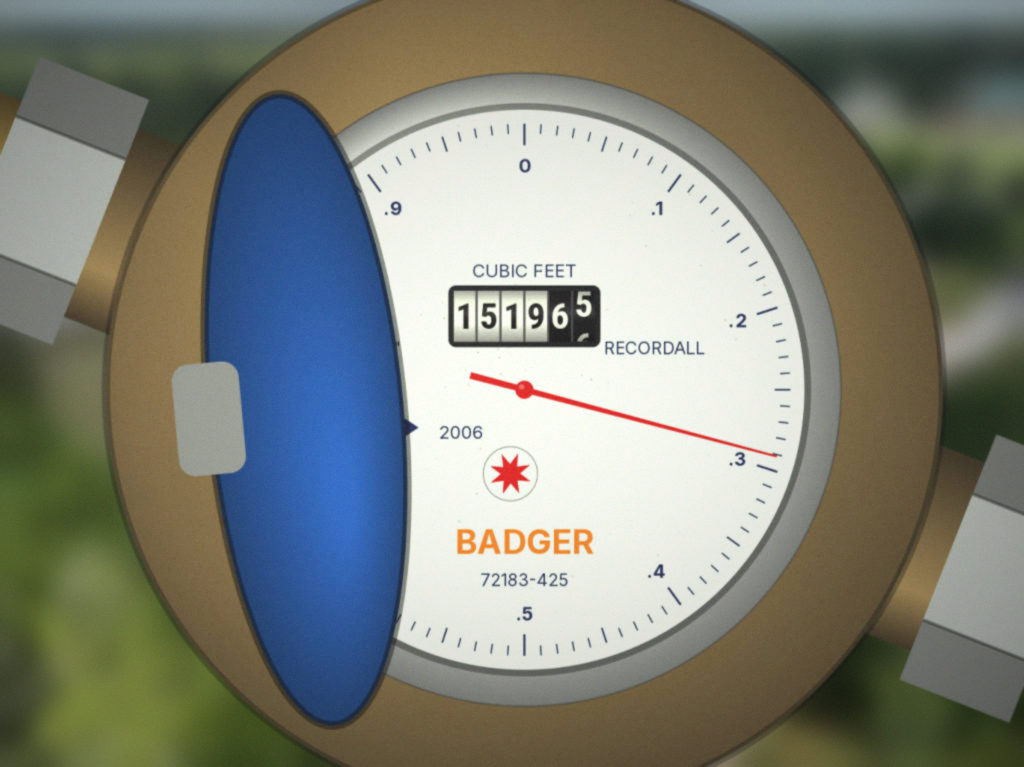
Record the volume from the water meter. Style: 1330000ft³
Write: 151965.29ft³
